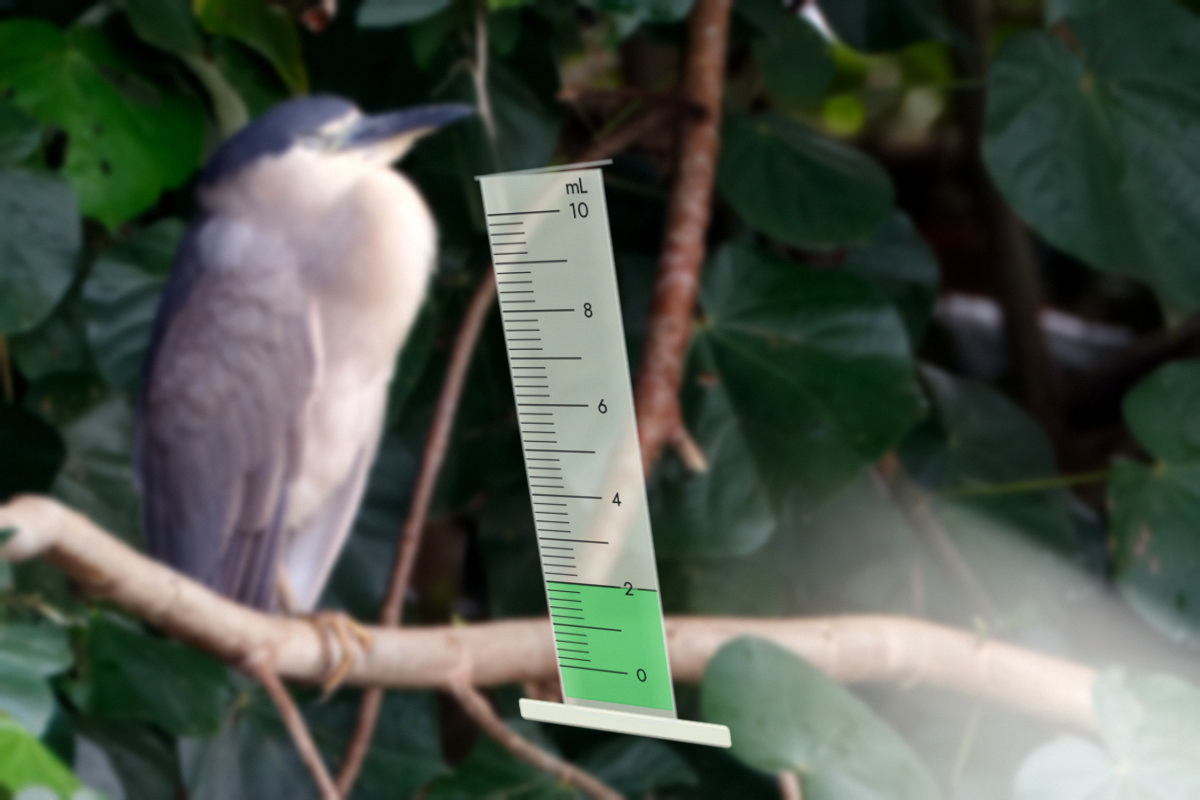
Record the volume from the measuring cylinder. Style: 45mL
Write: 2mL
